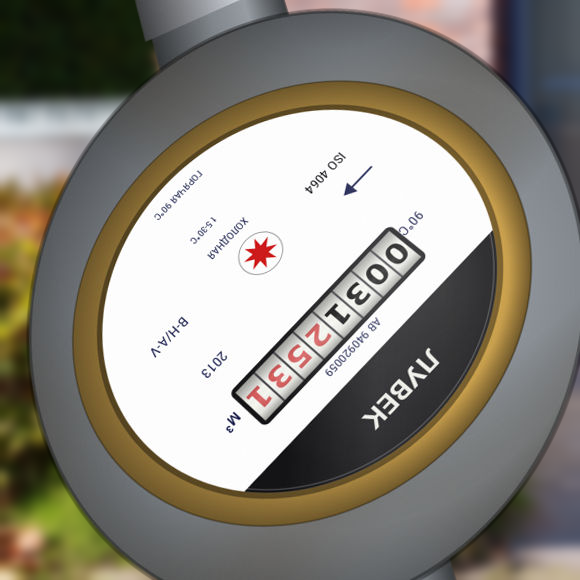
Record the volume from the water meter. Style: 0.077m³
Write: 31.2531m³
